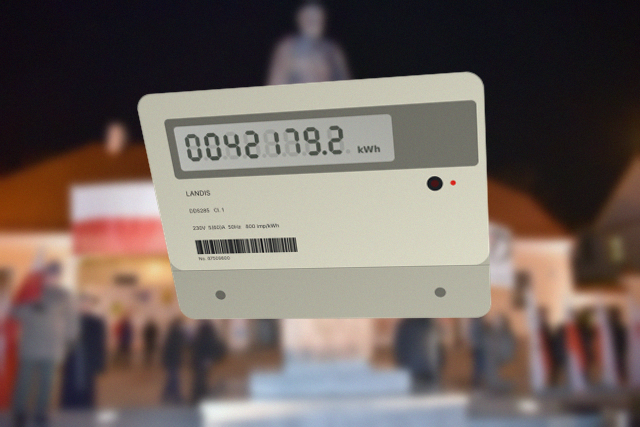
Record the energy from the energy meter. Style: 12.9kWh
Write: 42179.2kWh
